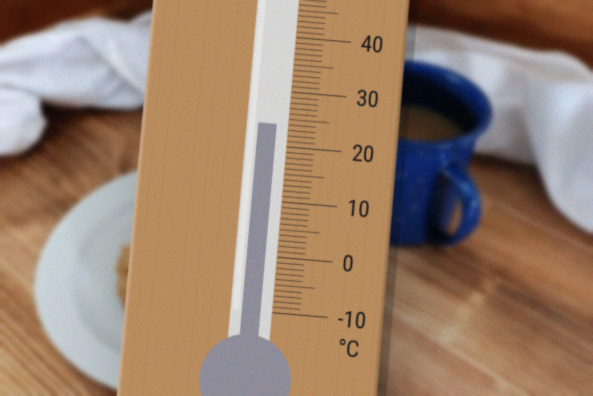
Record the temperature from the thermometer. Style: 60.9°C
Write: 24°C
